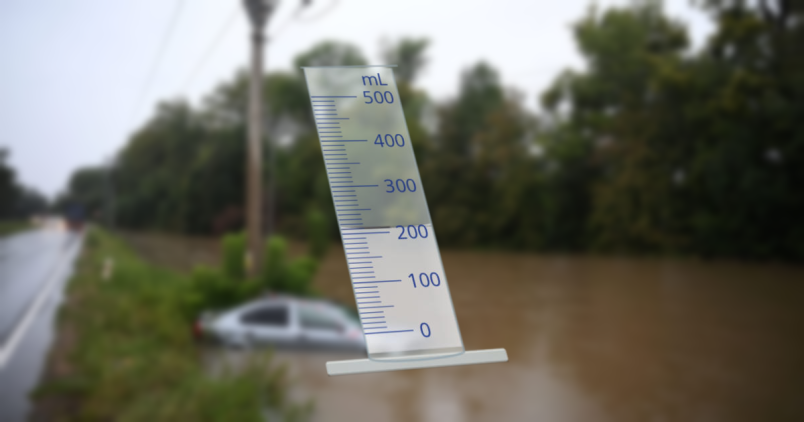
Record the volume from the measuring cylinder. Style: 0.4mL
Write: 210mL
